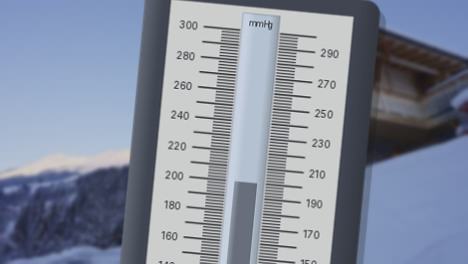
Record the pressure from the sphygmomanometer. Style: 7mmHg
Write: 200mmHg
